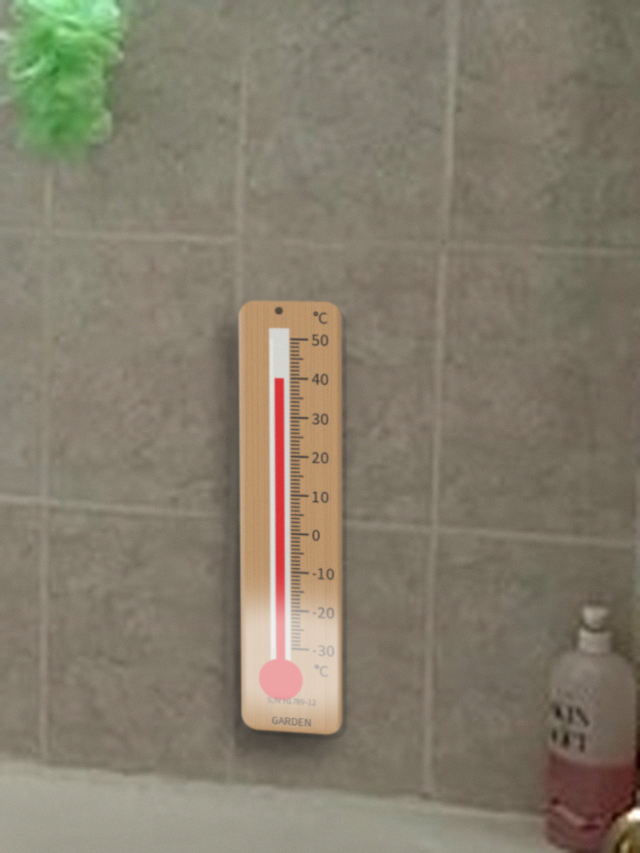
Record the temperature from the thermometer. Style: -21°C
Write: 40°C
